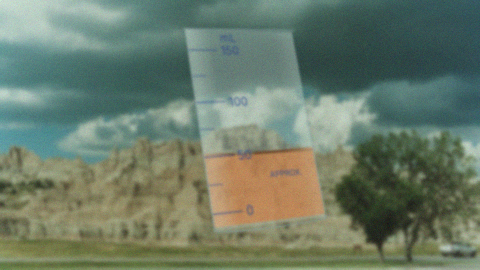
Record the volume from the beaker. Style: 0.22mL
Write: 50mL
